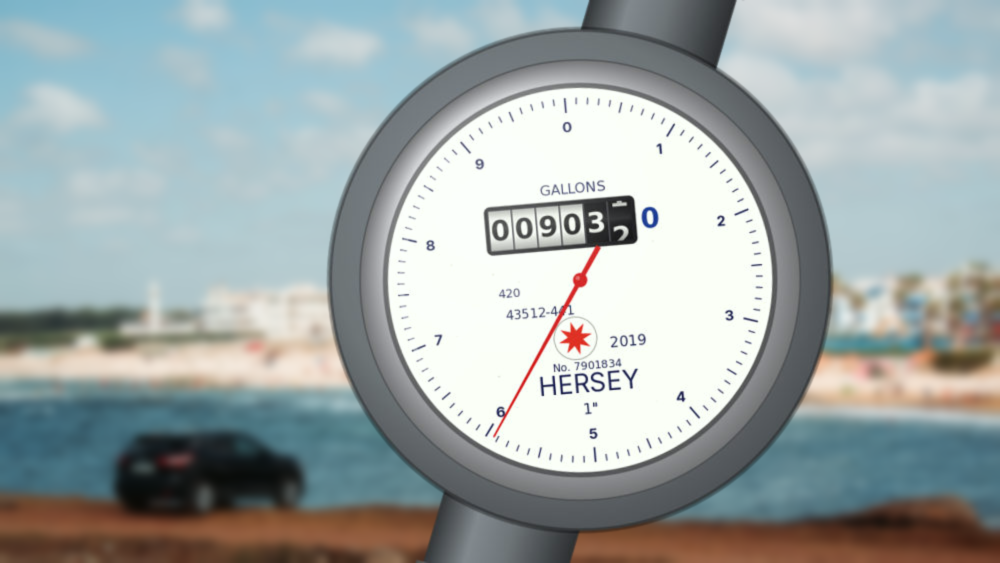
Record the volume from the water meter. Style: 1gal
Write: 90315.9gal
